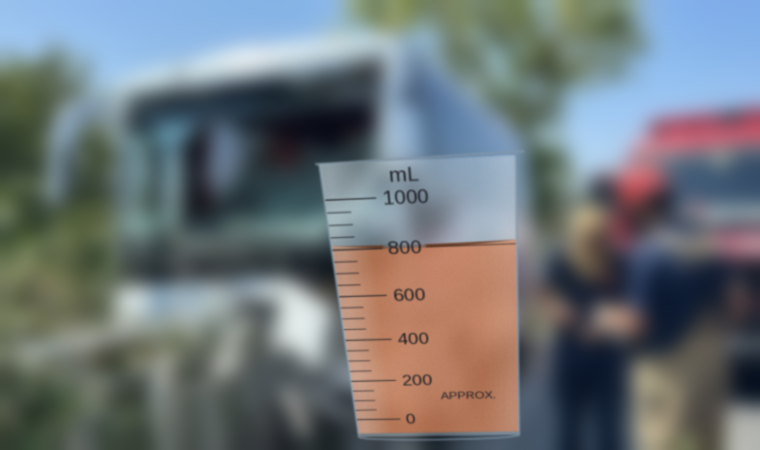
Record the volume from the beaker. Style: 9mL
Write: 800mL
